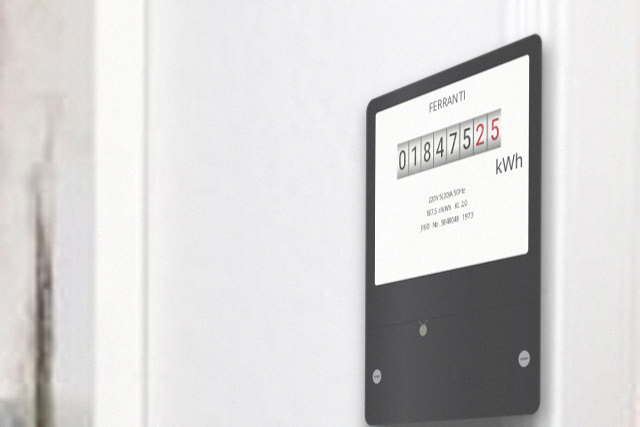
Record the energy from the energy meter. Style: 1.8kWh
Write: 18475.25kWh
